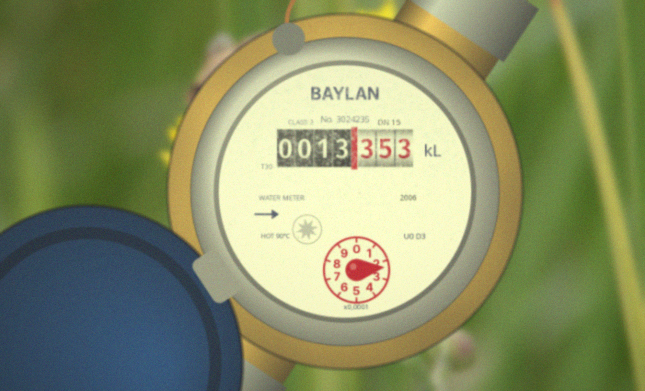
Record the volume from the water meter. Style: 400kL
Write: 13.3532kL
